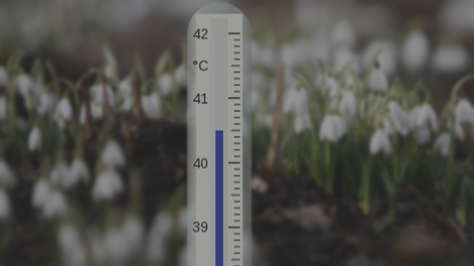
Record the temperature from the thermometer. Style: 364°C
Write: 40.5°C
